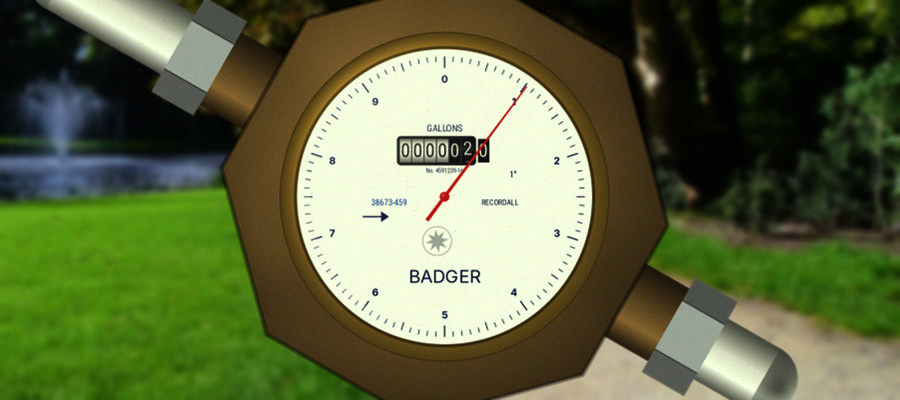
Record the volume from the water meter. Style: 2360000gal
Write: 21.0gal
